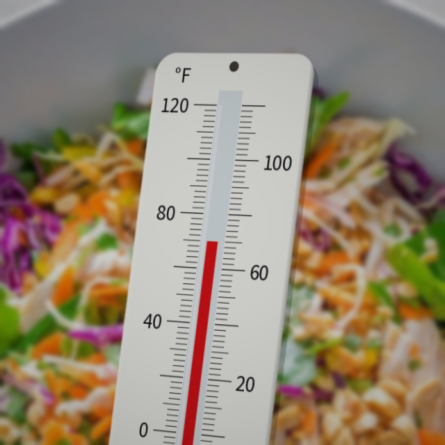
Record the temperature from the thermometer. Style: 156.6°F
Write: 70°F
